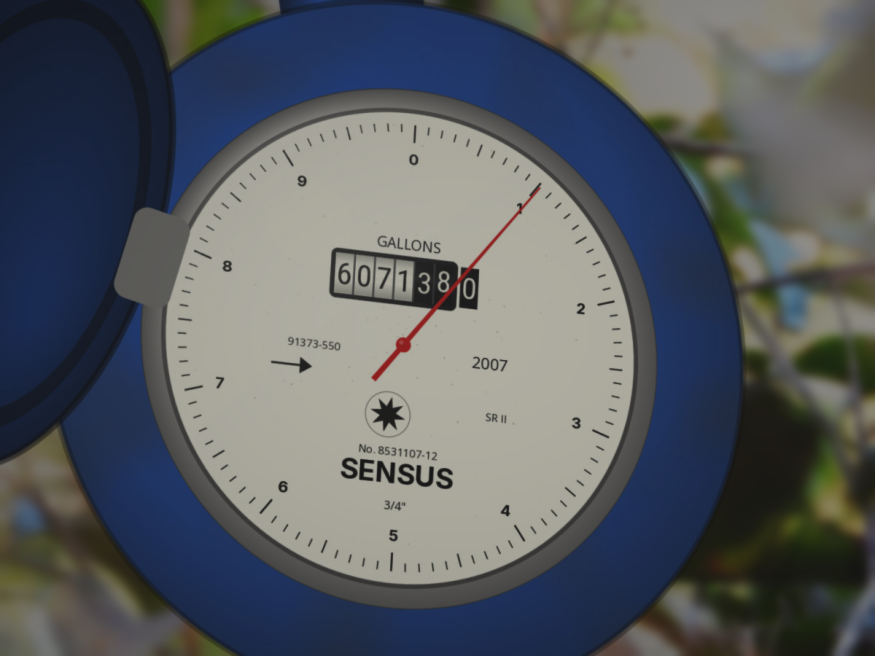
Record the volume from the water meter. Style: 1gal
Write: 6071381.0gal
